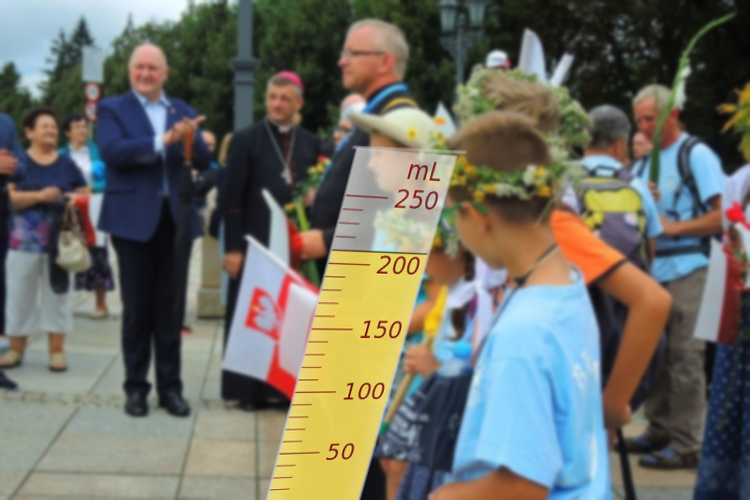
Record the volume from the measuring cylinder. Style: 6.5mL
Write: 210mL
